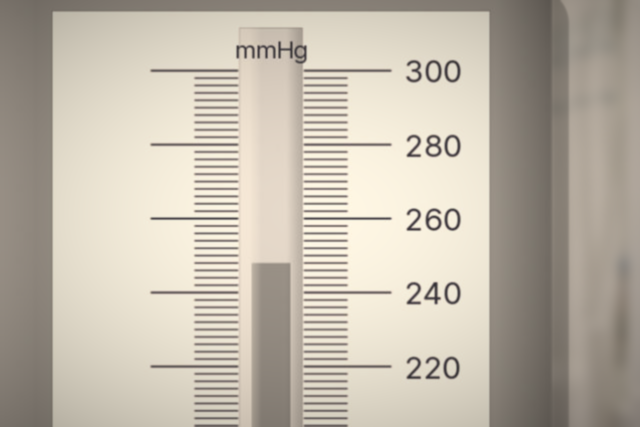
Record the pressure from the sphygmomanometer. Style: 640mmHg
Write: 248mmHg
